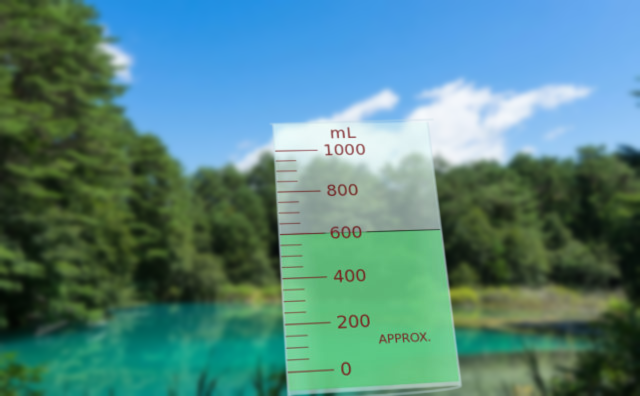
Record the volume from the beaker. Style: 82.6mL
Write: 600mL
